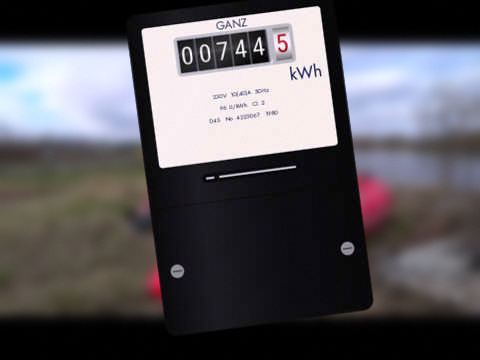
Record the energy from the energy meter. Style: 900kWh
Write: 744.5kWh
